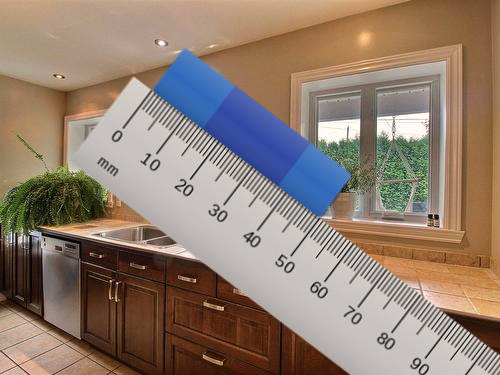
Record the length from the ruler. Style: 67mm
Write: 50mm
